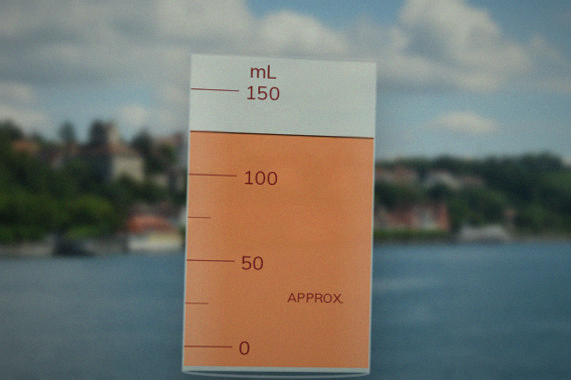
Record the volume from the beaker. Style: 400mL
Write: 125mL
